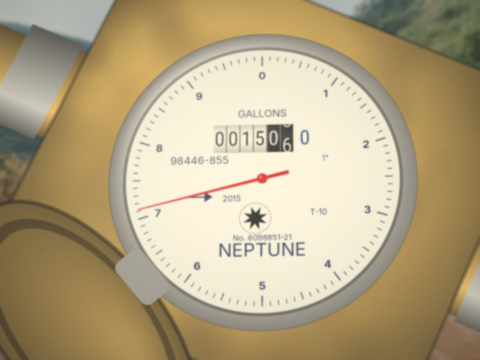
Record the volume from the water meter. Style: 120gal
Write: 15057.1gal
